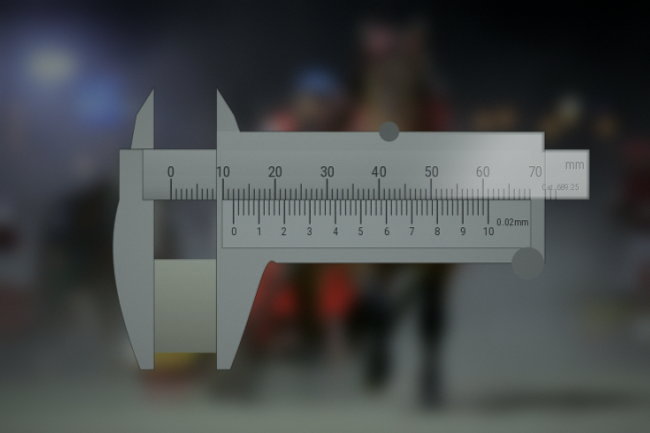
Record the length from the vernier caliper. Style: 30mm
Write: 12.0mm
